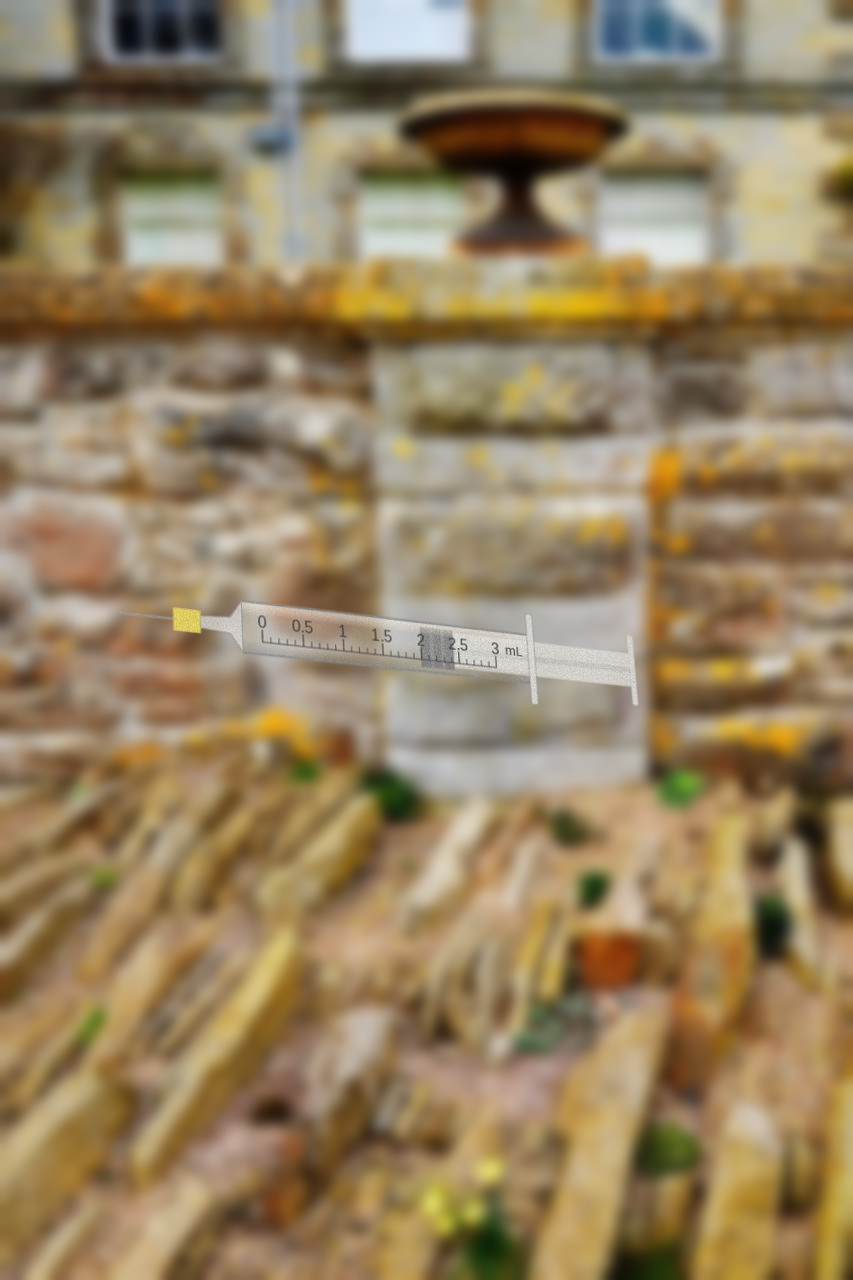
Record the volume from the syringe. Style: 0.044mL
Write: 2mL
